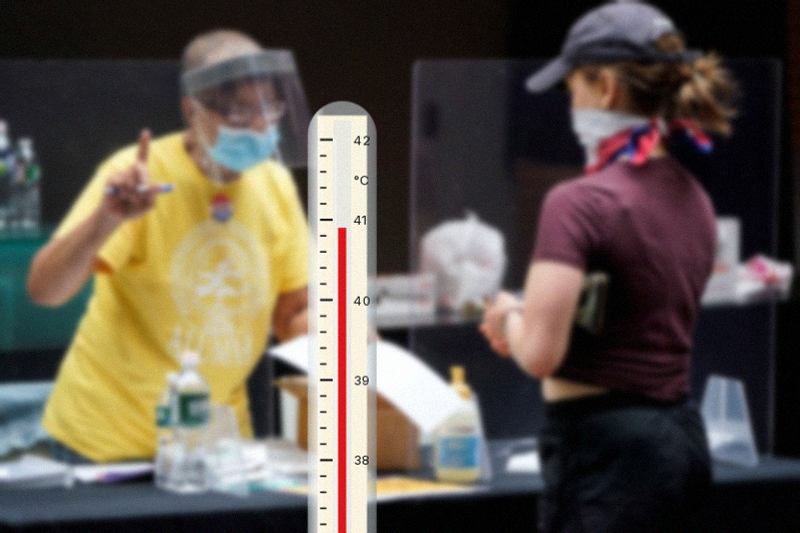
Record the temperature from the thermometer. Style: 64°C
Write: 40.9°C
